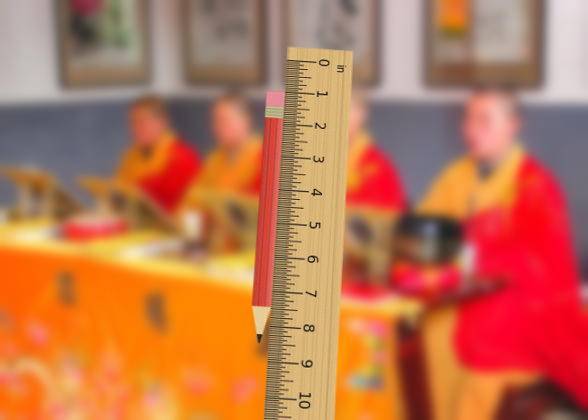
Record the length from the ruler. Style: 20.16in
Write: 7.5in
